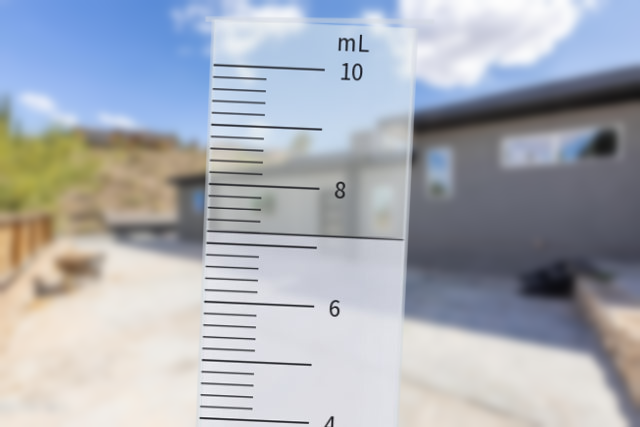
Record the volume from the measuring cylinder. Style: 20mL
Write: 7.2mL
